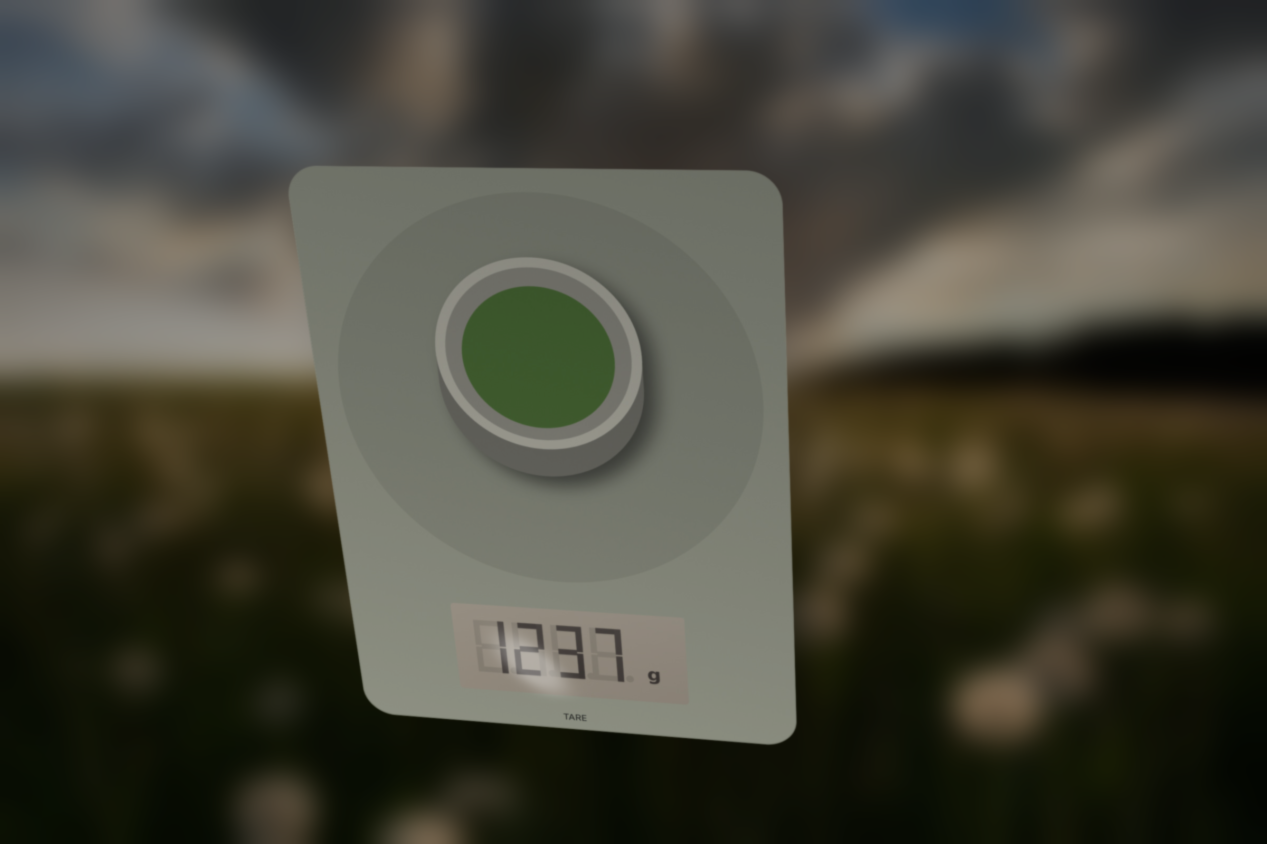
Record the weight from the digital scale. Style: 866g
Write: 1237g
